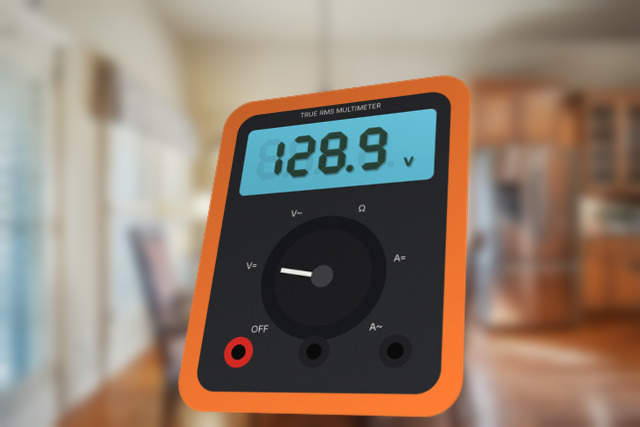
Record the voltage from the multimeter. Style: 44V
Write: 128.9V
